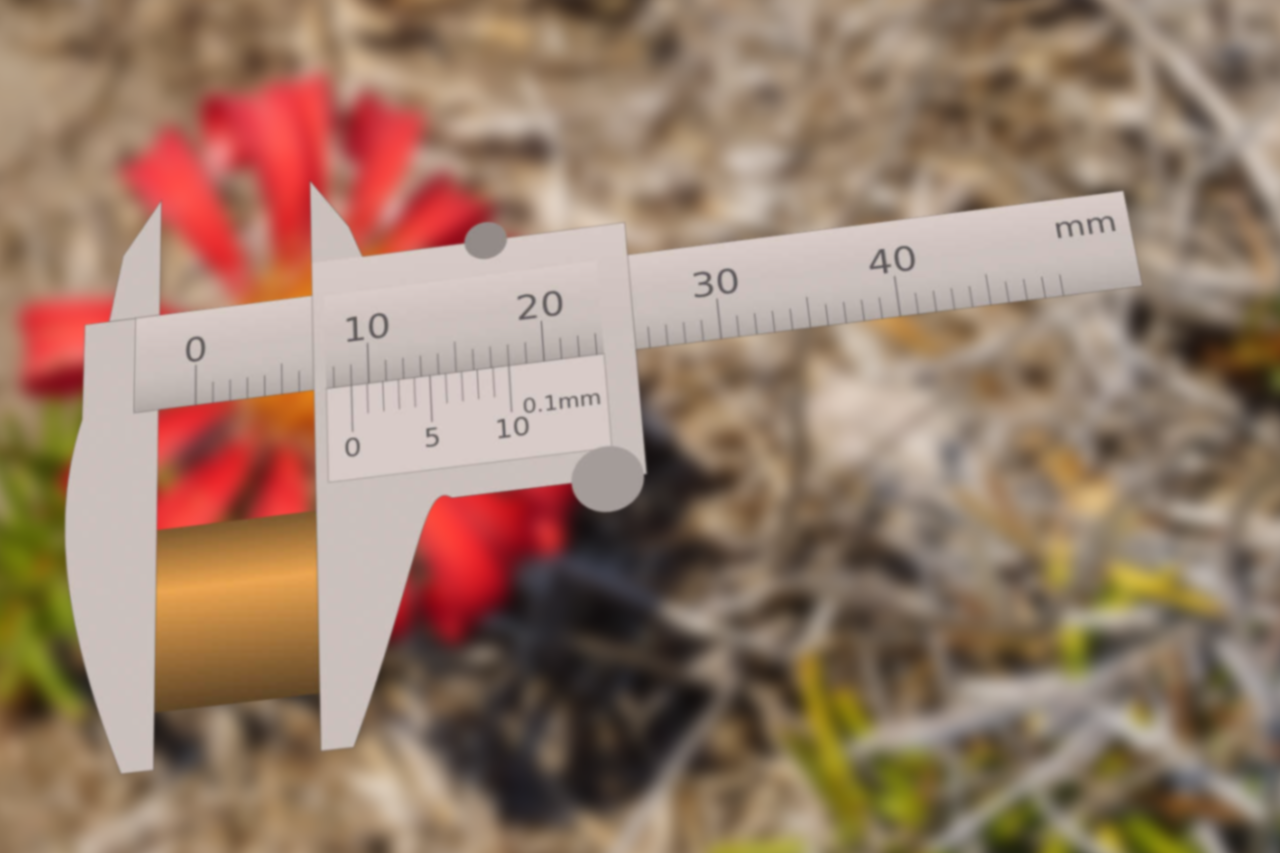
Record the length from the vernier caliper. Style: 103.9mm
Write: 9.0mm
